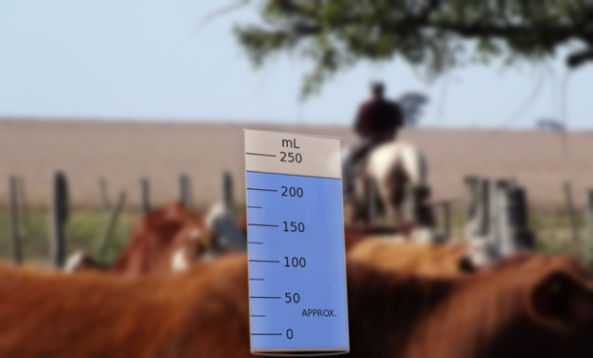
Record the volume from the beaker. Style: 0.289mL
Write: 225mL
